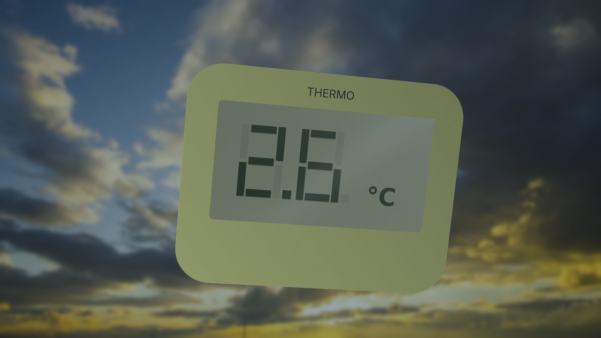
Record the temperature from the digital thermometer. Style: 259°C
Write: 2.6°C
